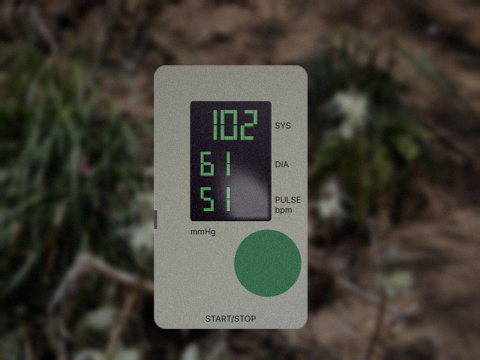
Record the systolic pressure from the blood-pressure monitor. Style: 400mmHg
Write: 102mmHg
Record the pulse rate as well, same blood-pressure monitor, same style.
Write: 51bpm
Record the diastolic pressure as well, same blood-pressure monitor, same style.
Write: 61mmHg
